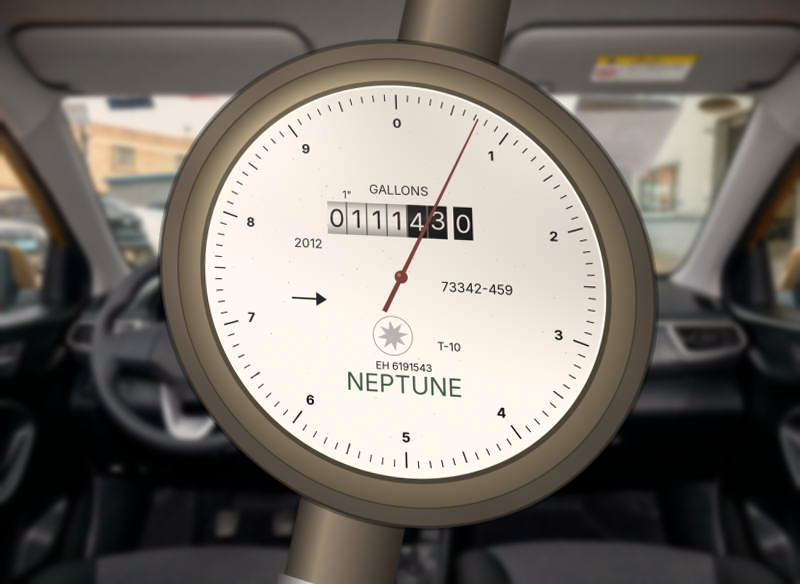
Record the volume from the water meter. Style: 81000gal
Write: 111430.7gal
